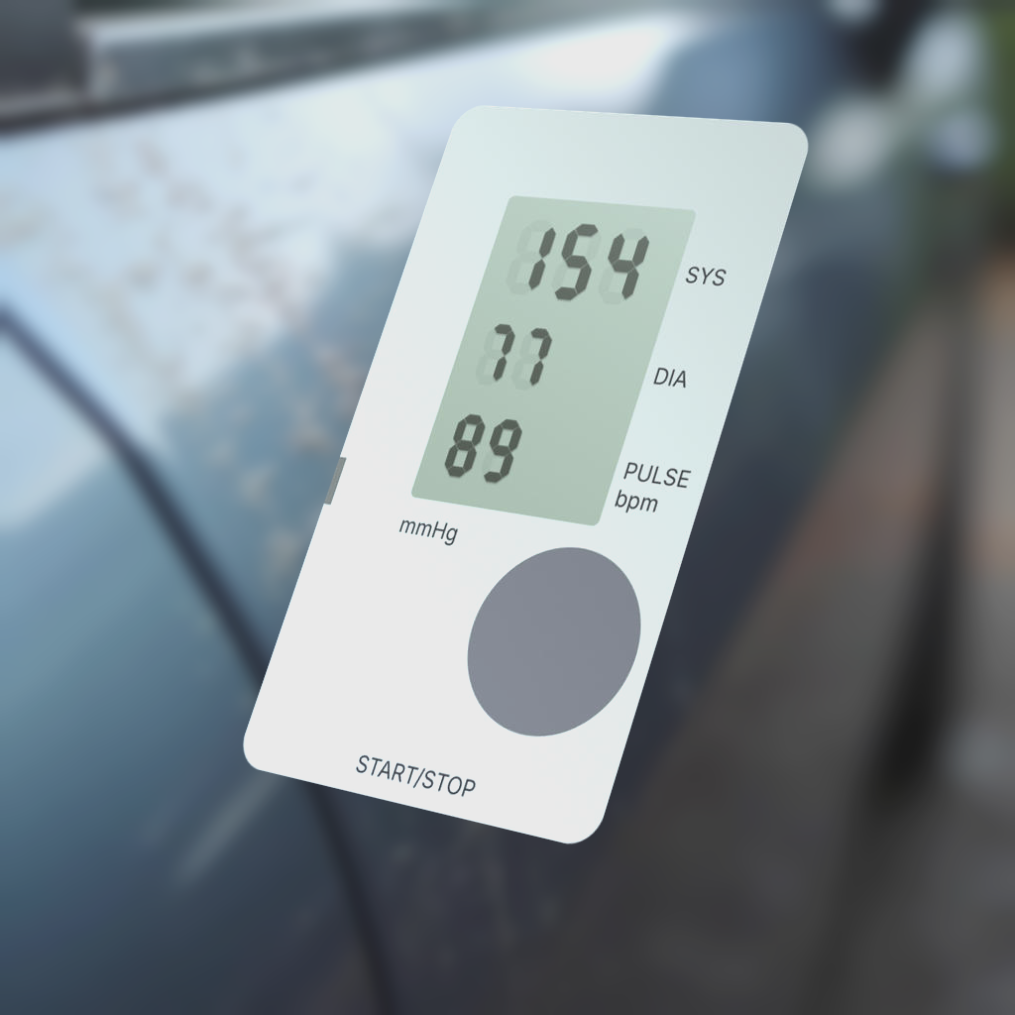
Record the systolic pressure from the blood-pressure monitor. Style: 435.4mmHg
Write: 154mmHg
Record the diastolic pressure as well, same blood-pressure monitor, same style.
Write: 77mmHg
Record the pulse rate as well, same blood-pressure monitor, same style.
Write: 89bpm
